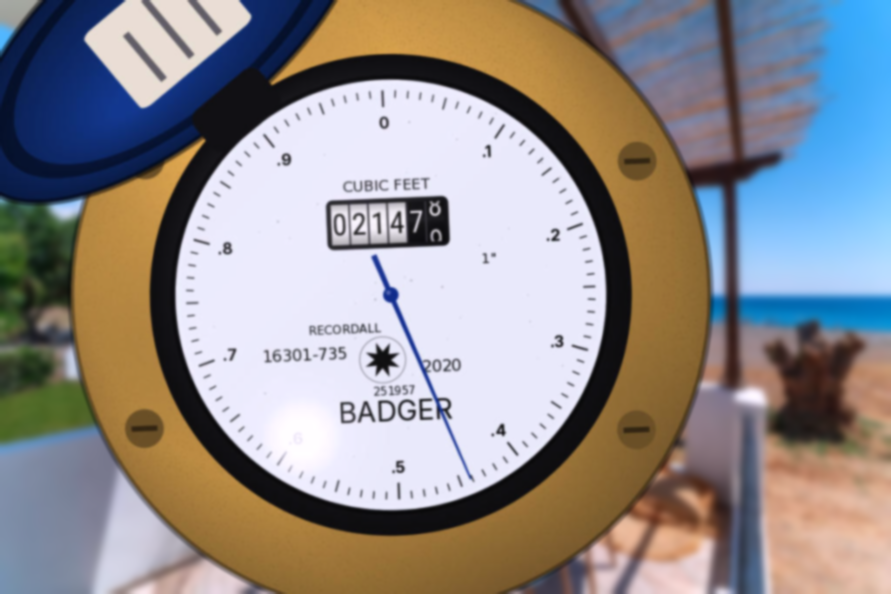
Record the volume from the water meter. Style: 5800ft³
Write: 21478.44ft³
